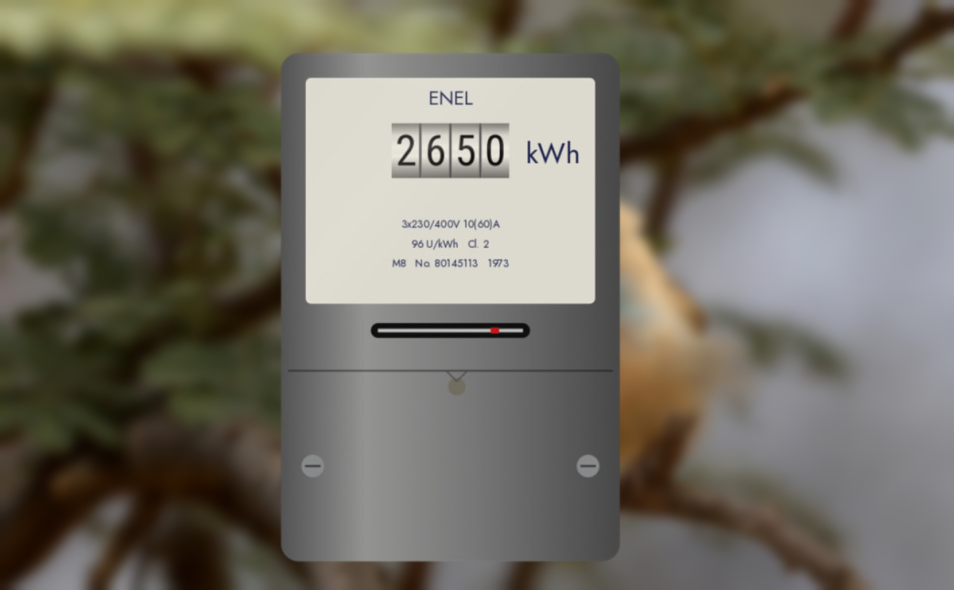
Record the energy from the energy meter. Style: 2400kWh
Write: 2650kWh
